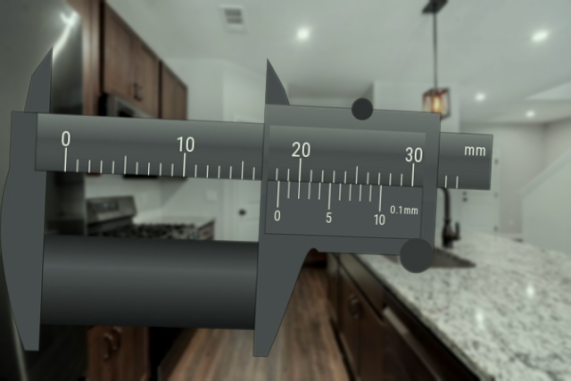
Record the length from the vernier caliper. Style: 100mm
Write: 18.2mm
